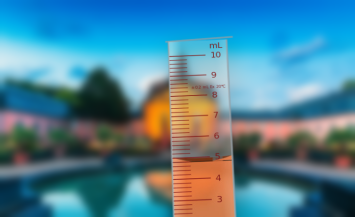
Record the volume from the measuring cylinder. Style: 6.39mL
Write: 4.8mL
